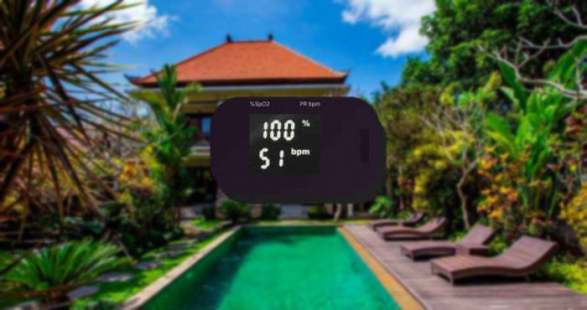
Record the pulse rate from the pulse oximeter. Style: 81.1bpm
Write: 51bpm
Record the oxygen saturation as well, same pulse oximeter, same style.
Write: 100%
